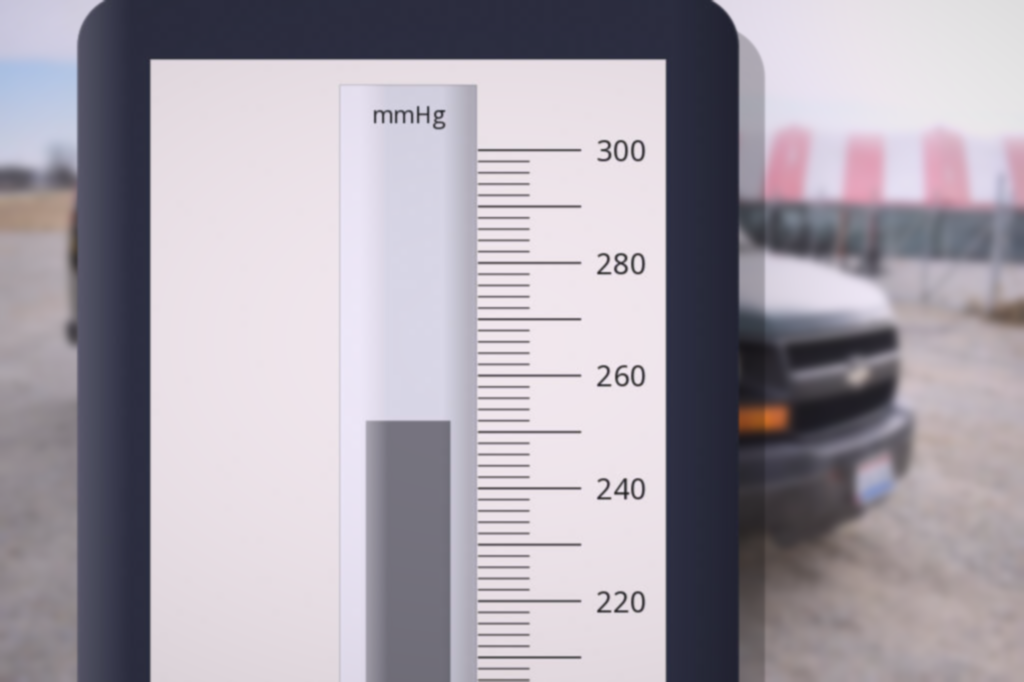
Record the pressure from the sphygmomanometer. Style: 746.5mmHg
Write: 252mmHg
